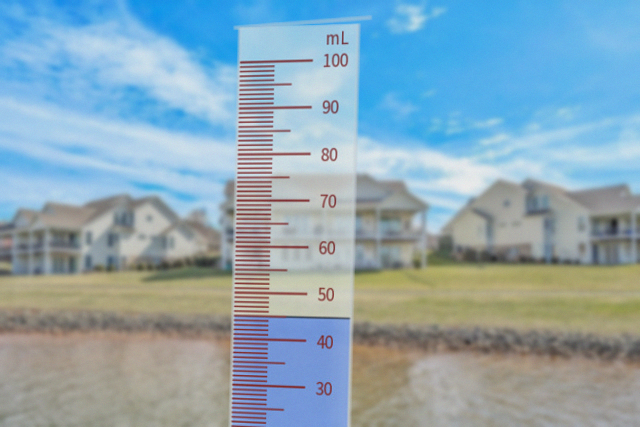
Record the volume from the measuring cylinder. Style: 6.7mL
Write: 45mL
